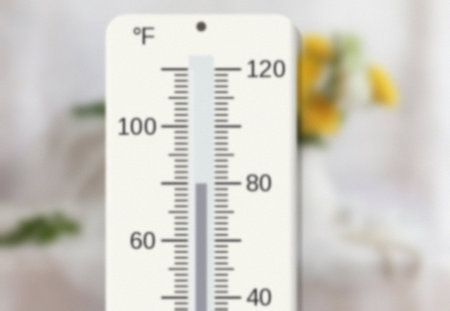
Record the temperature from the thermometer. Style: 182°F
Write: 80°F
